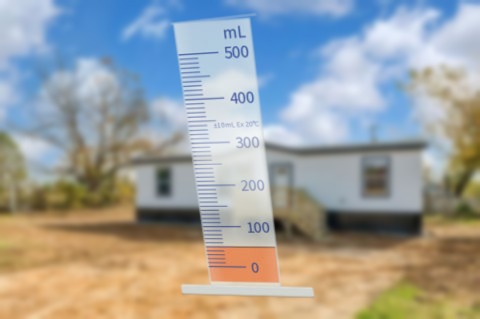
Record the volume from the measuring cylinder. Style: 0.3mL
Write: 50mL
